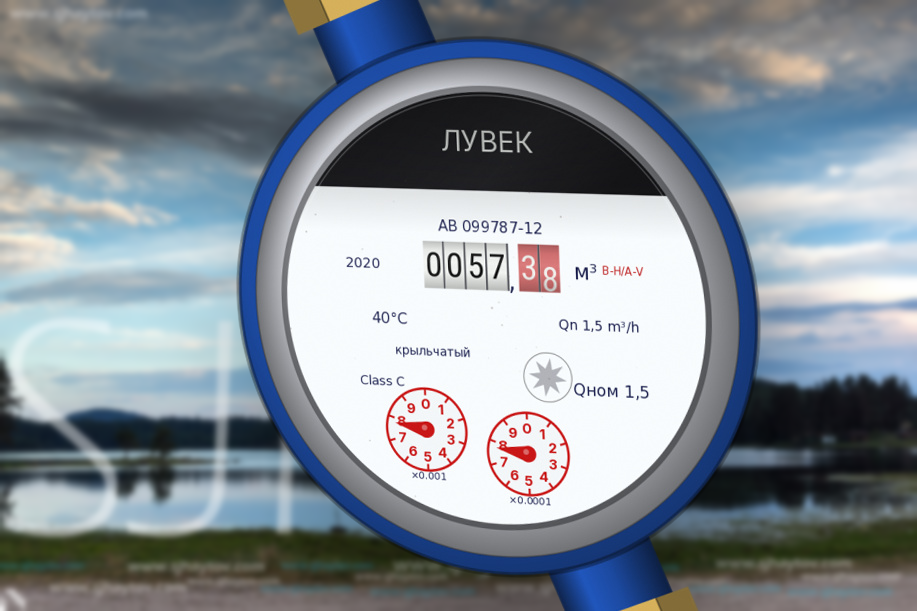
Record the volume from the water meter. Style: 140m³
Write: 57.3777m³
